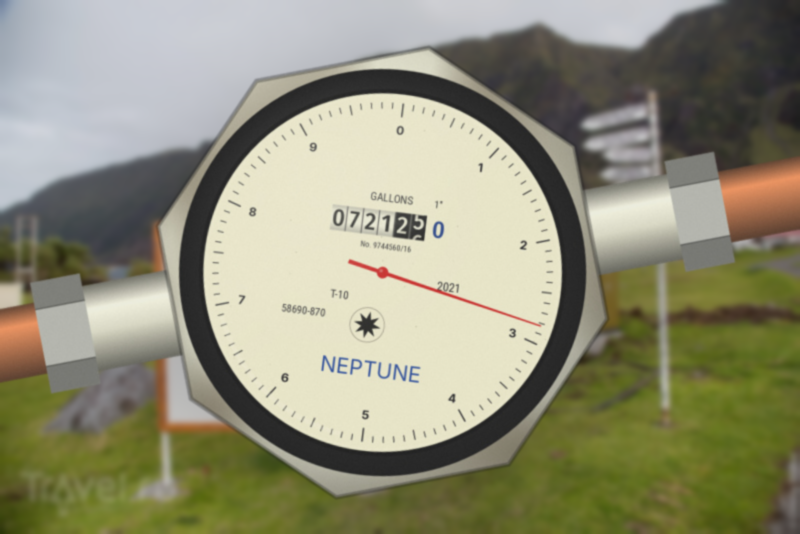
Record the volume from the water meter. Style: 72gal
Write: 721252.8gal
